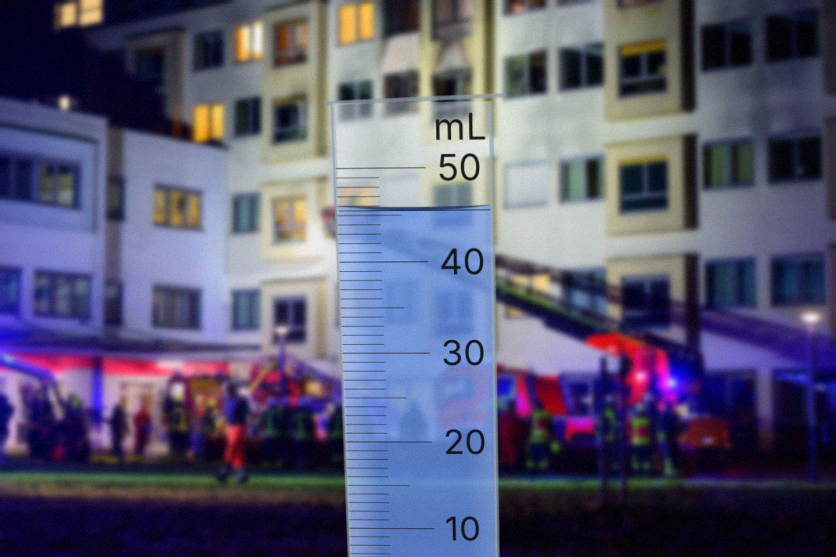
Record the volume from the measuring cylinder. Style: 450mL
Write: 45.5mL
